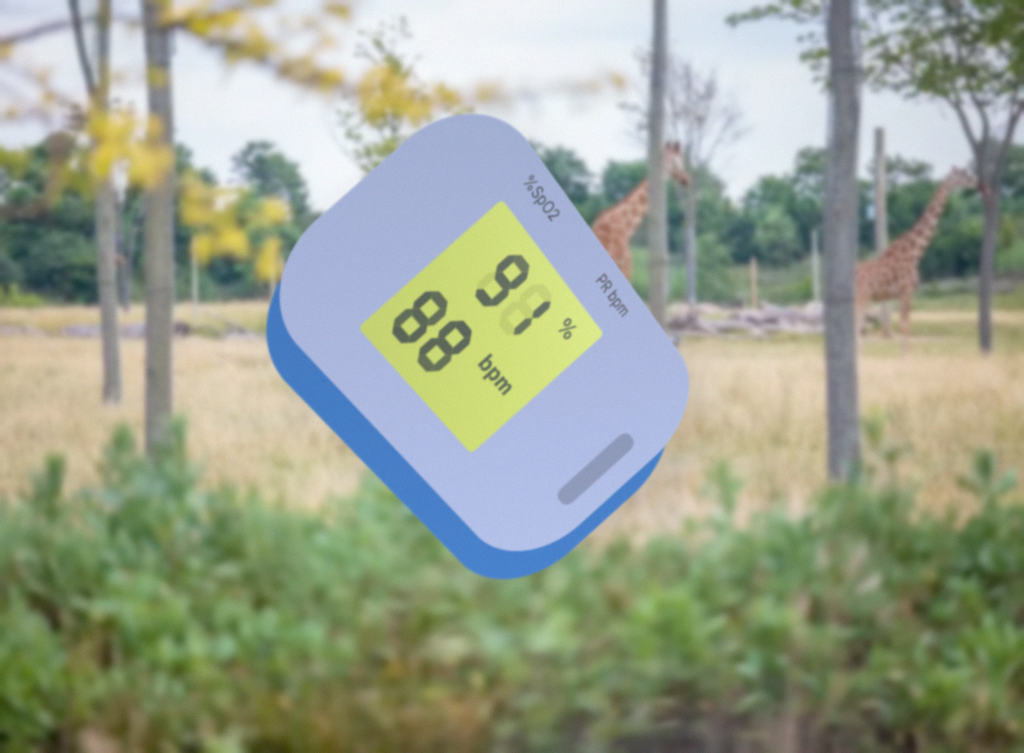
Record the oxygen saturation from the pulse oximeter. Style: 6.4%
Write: 91%
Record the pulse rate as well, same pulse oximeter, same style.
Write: 88bpm
